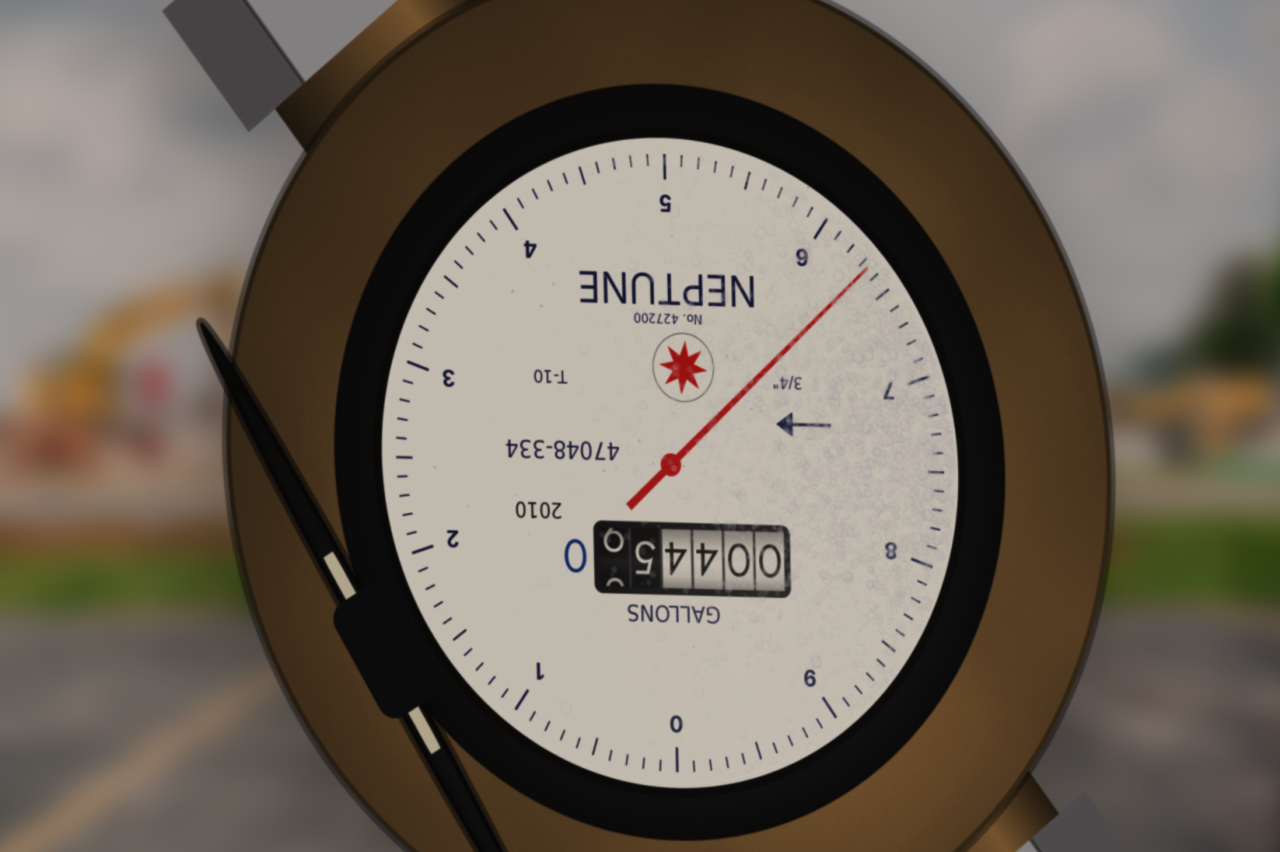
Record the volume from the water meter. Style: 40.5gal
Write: 44586.3gal
